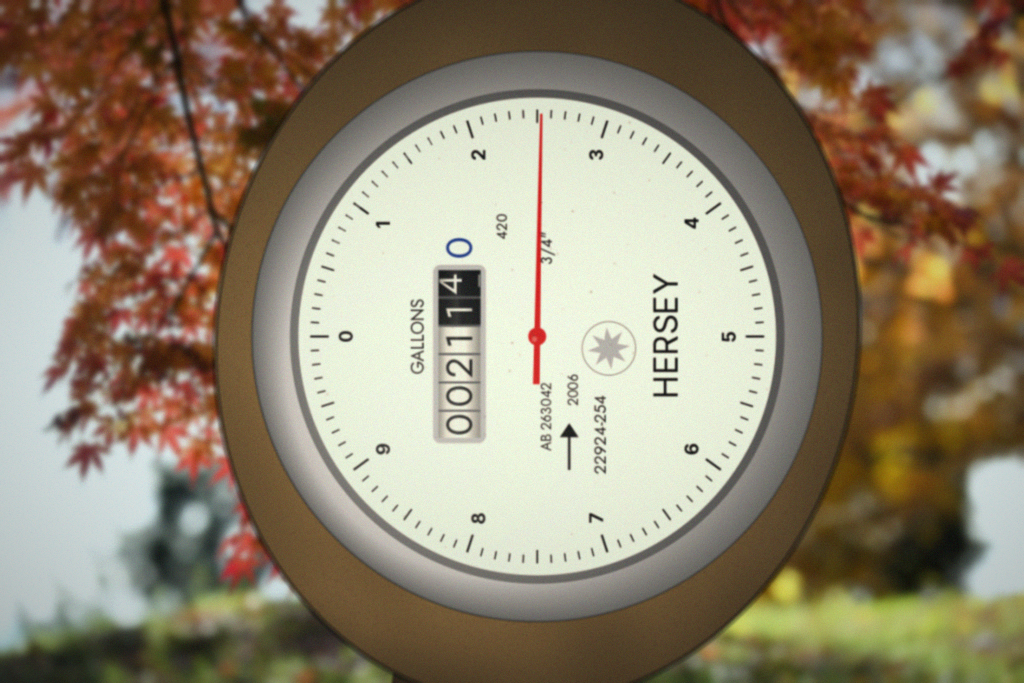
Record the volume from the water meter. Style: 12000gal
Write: 21142.5gal
